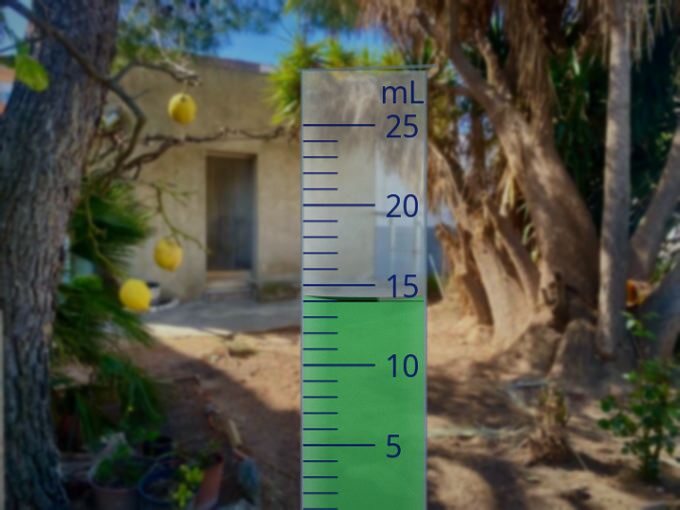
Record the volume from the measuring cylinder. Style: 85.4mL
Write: 14mL
